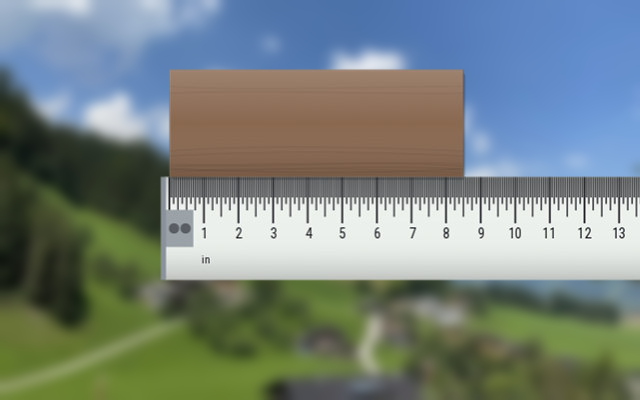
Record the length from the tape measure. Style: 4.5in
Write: 8.5in
